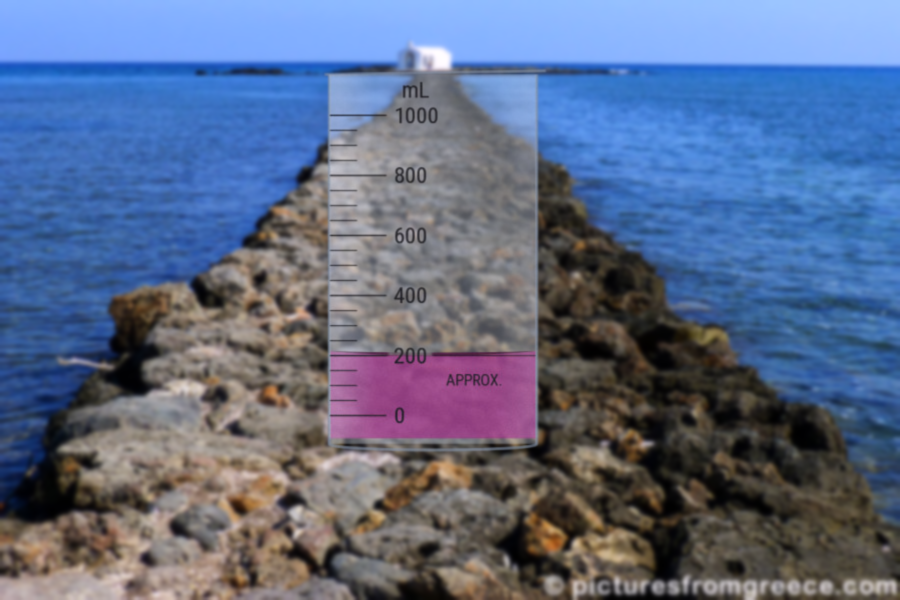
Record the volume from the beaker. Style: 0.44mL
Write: 200mL
